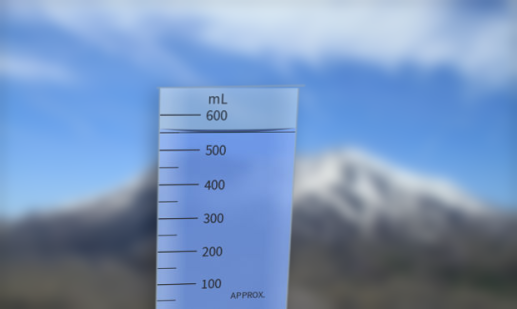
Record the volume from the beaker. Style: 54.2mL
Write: 550mL
